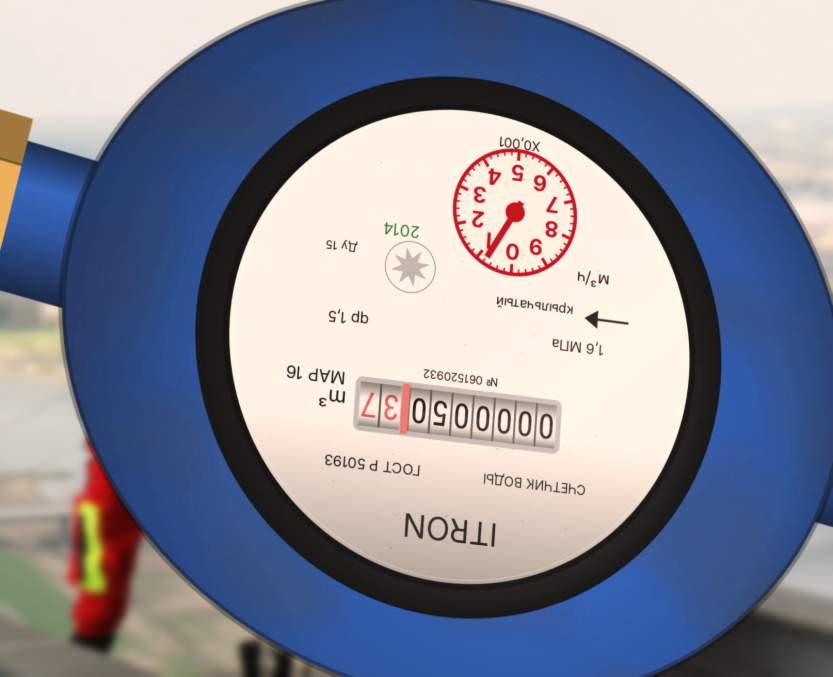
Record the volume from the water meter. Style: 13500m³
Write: 50.370m³
